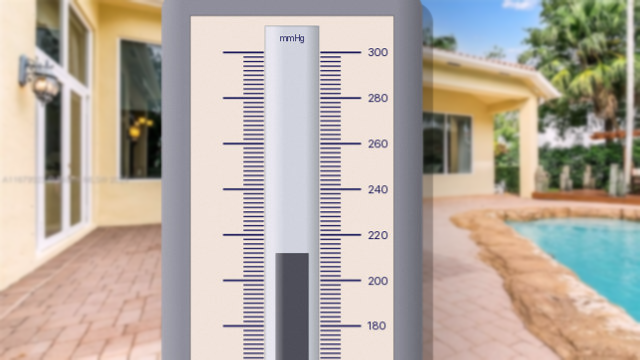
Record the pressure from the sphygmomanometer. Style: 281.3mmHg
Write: 212mmHg
